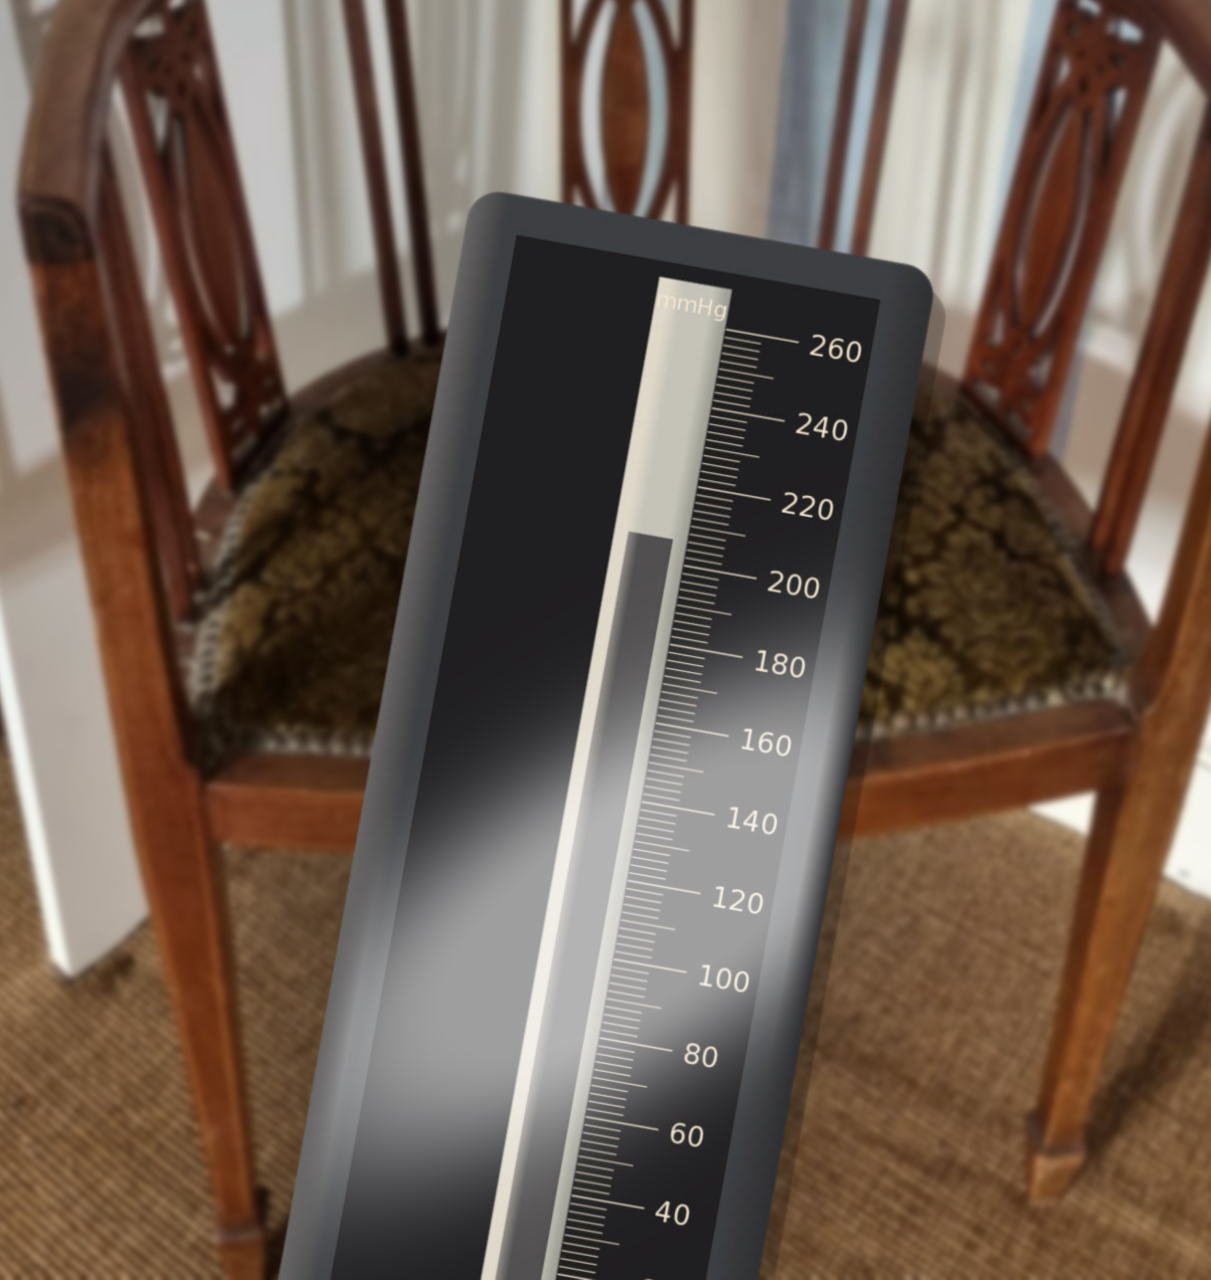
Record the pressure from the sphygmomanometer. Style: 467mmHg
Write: 206mmHg
